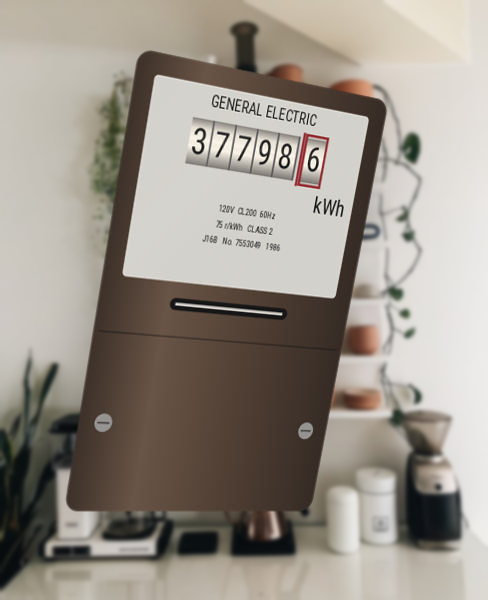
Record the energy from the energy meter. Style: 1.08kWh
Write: 37798.6kWh
